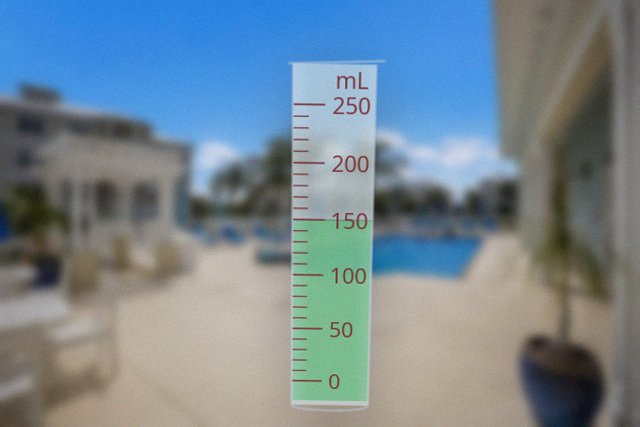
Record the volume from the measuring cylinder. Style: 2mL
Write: 150mL
